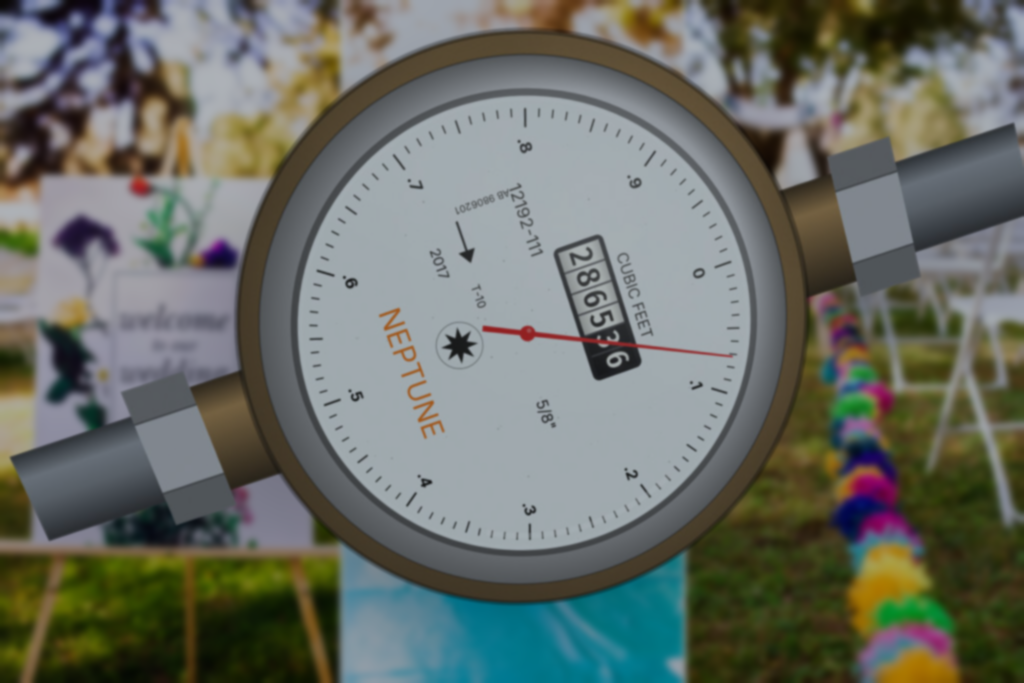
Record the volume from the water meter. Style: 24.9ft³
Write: 286536.07ft³
